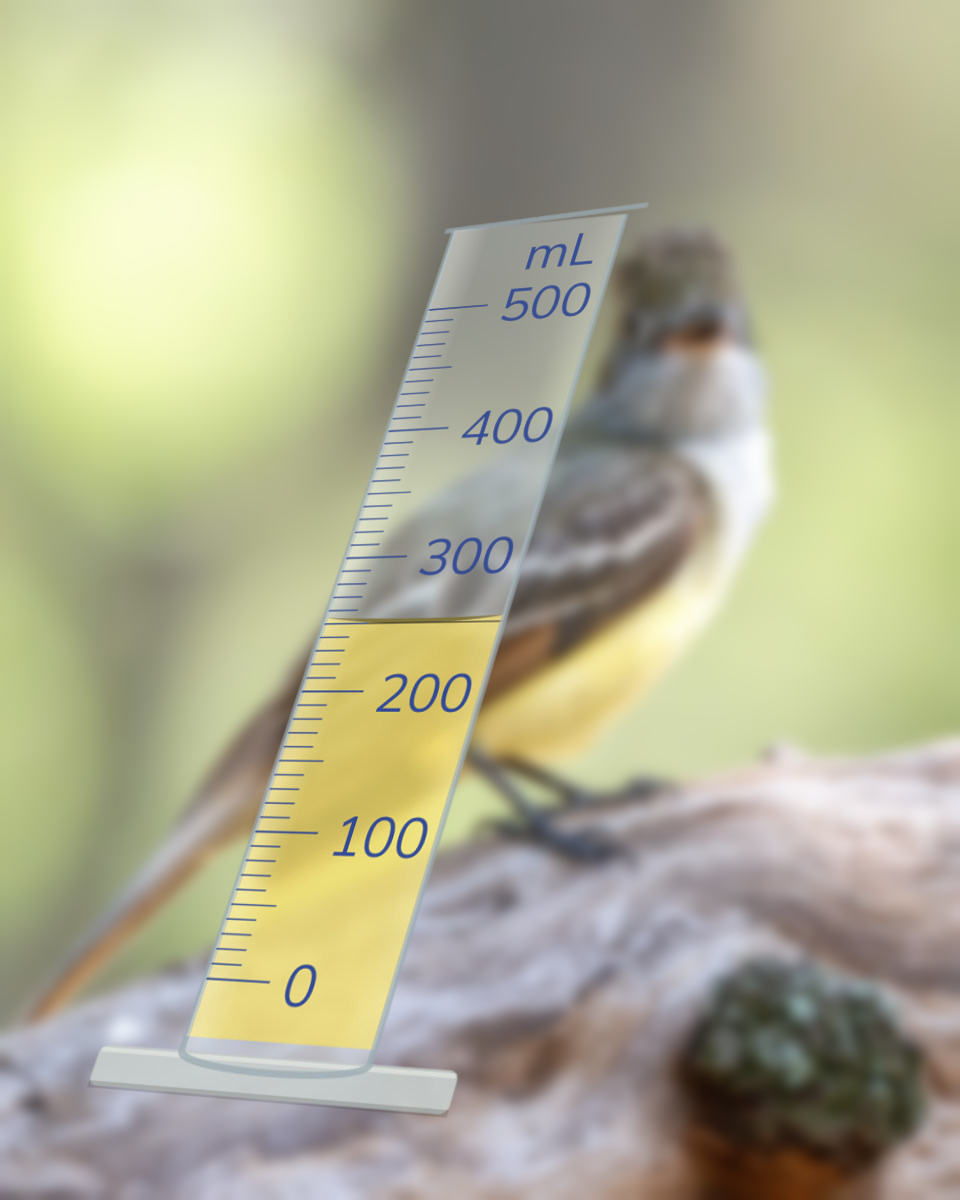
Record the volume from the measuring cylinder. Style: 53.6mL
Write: 250mL
